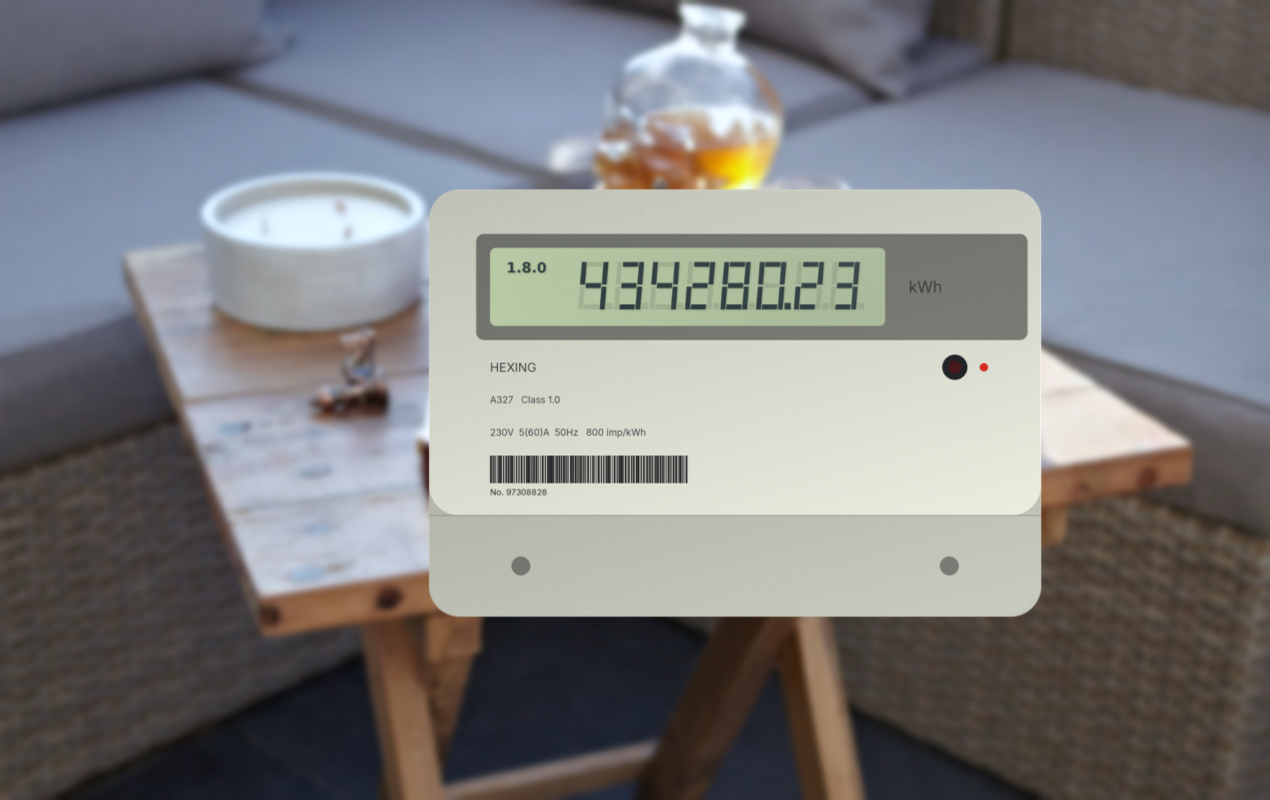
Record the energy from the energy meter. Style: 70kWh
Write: 434280.23kWh
